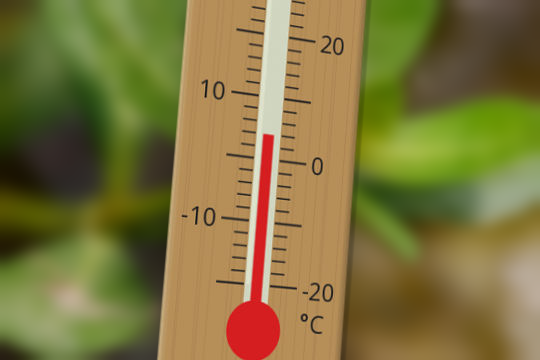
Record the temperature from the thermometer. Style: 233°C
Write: 4°C
